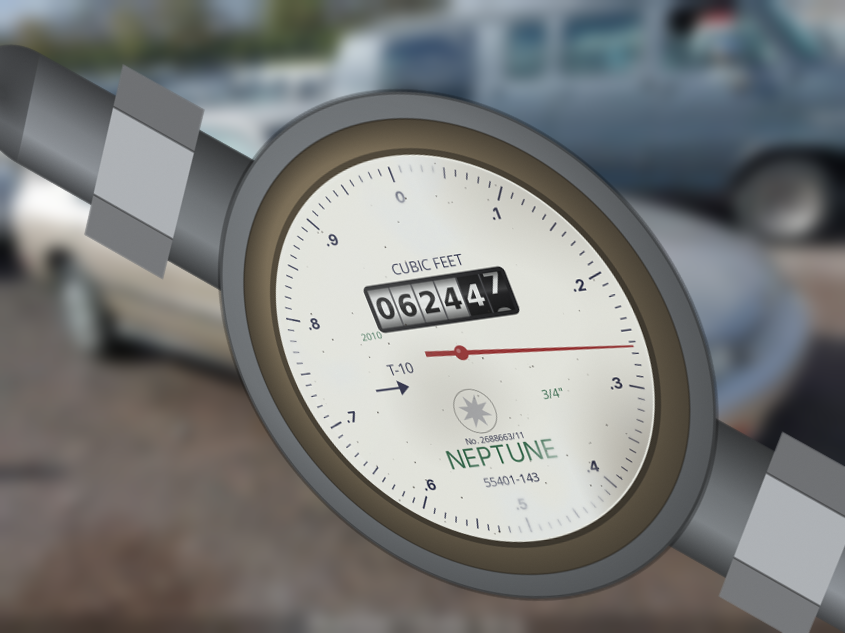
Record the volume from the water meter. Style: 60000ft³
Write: 62447.26ft³
